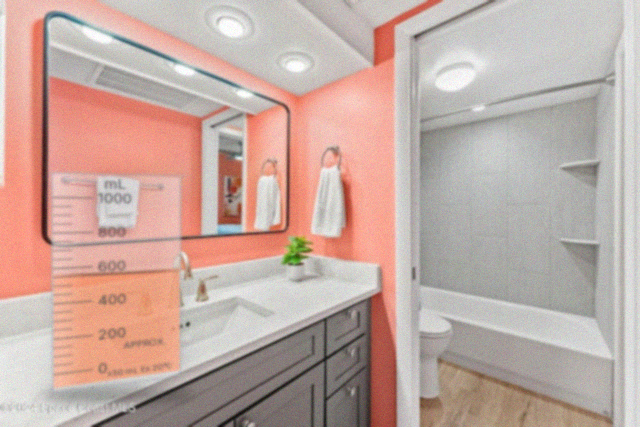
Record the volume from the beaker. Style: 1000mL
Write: 550mL
